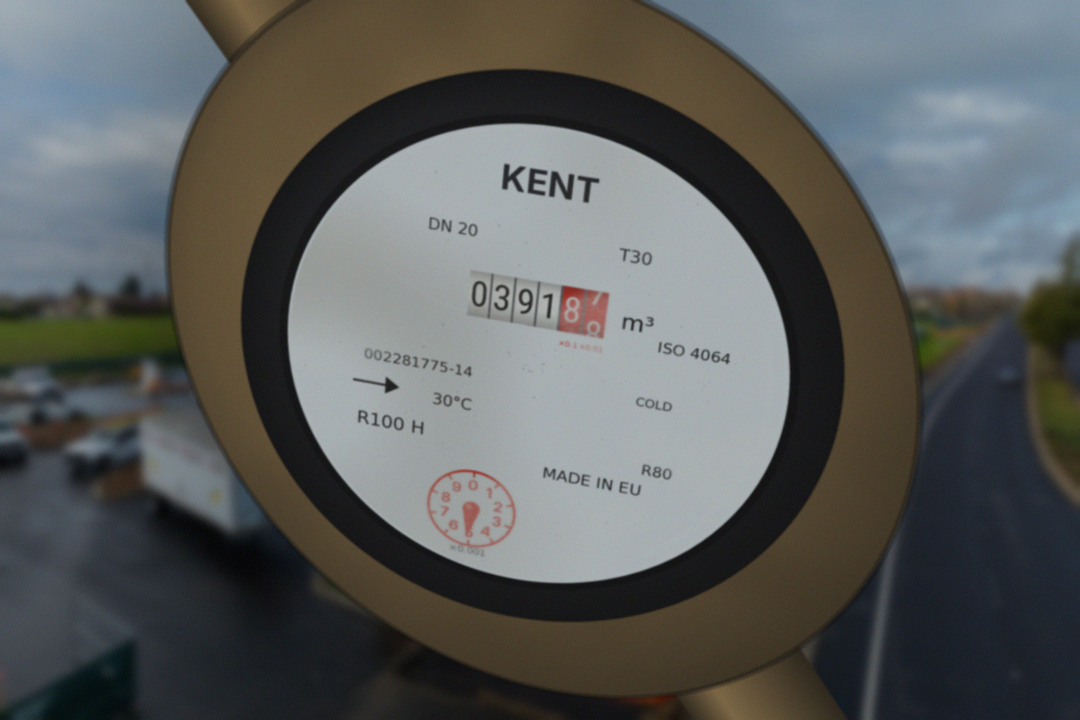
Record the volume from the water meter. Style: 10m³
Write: 391.875m³
